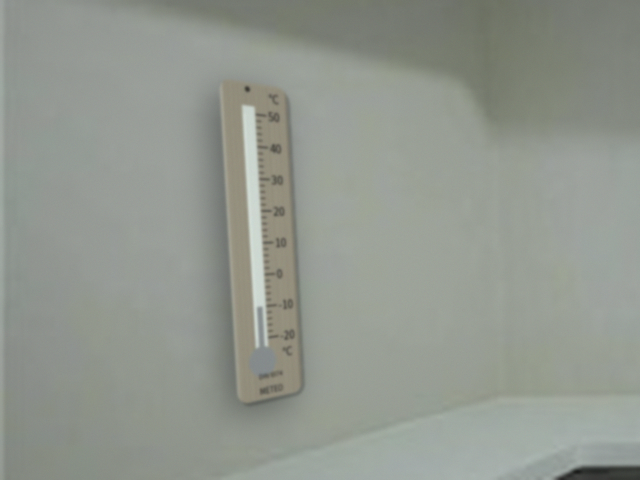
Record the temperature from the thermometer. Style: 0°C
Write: -10°C
